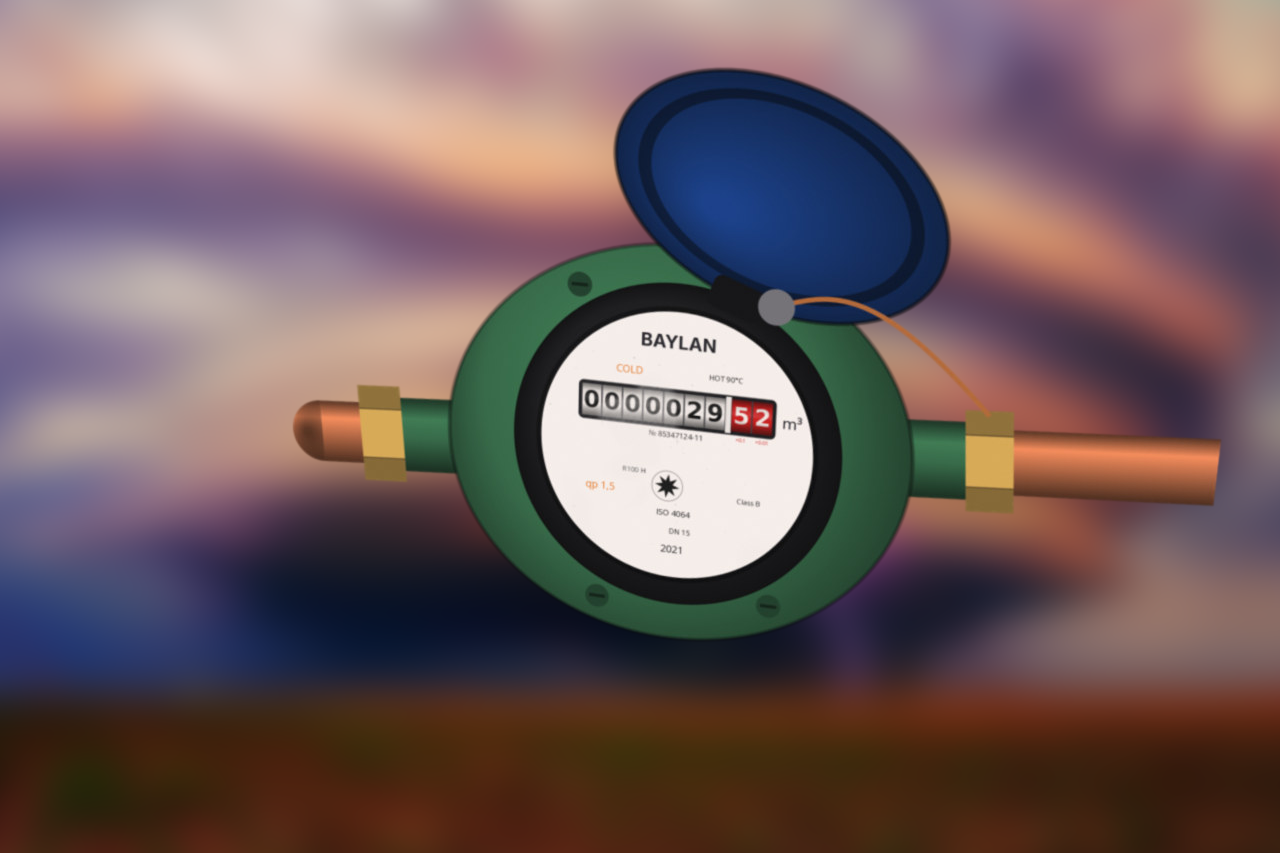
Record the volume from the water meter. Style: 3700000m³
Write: 29.52m³
